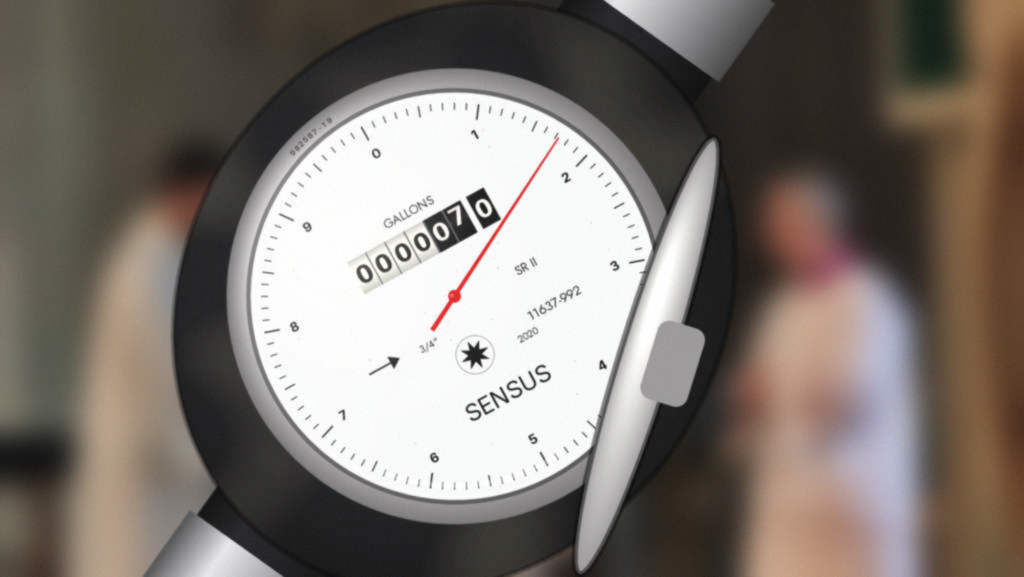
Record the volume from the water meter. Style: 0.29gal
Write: 71.7gal
